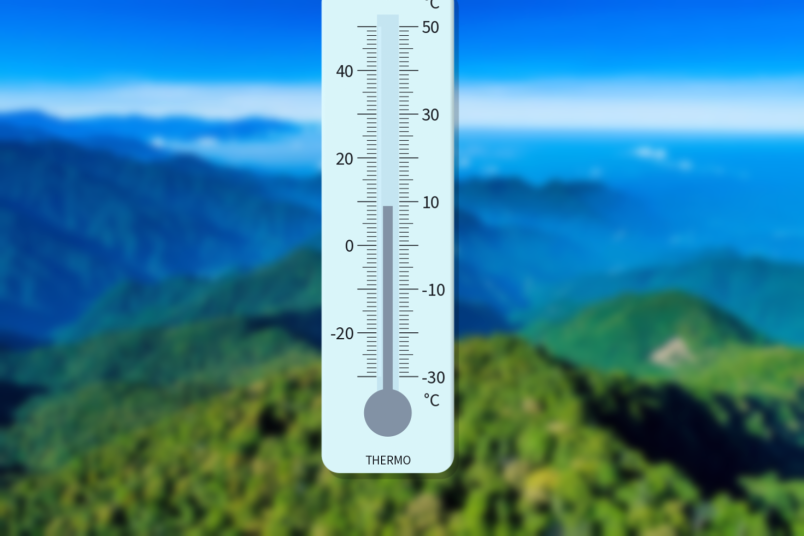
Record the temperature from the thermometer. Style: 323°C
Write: 9°C
